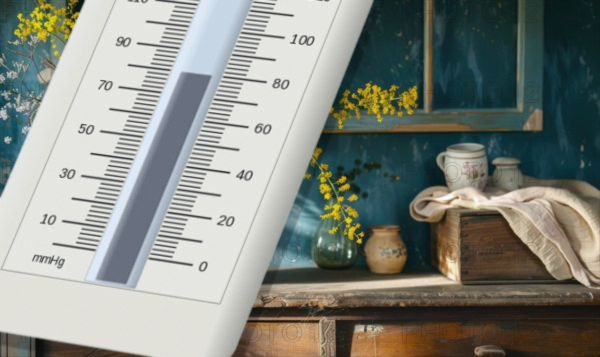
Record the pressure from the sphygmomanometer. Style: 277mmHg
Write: 80mmHg
